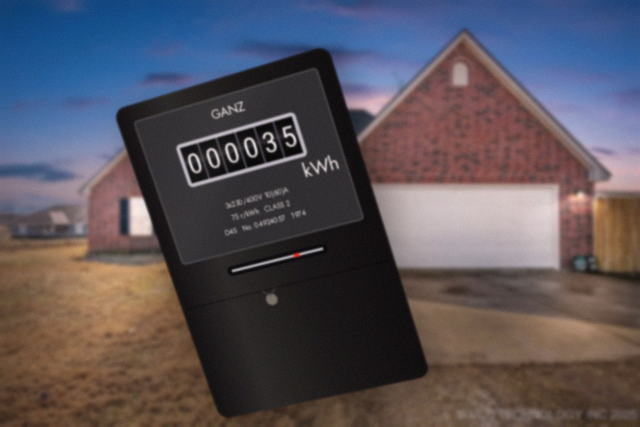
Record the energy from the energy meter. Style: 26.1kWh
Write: 35kWh
